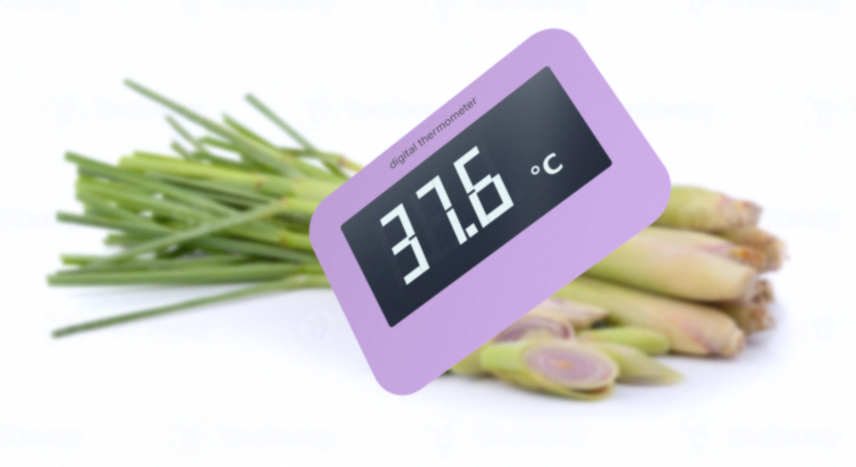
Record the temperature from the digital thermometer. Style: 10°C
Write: 37.6°C
